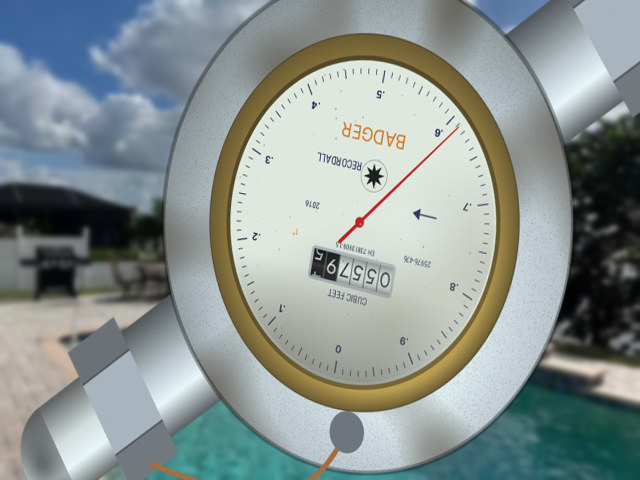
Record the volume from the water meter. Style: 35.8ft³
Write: 55794.61ft³
